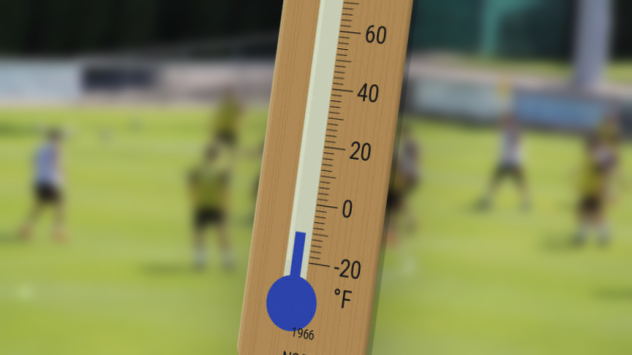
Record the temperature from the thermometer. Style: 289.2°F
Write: -10°F
